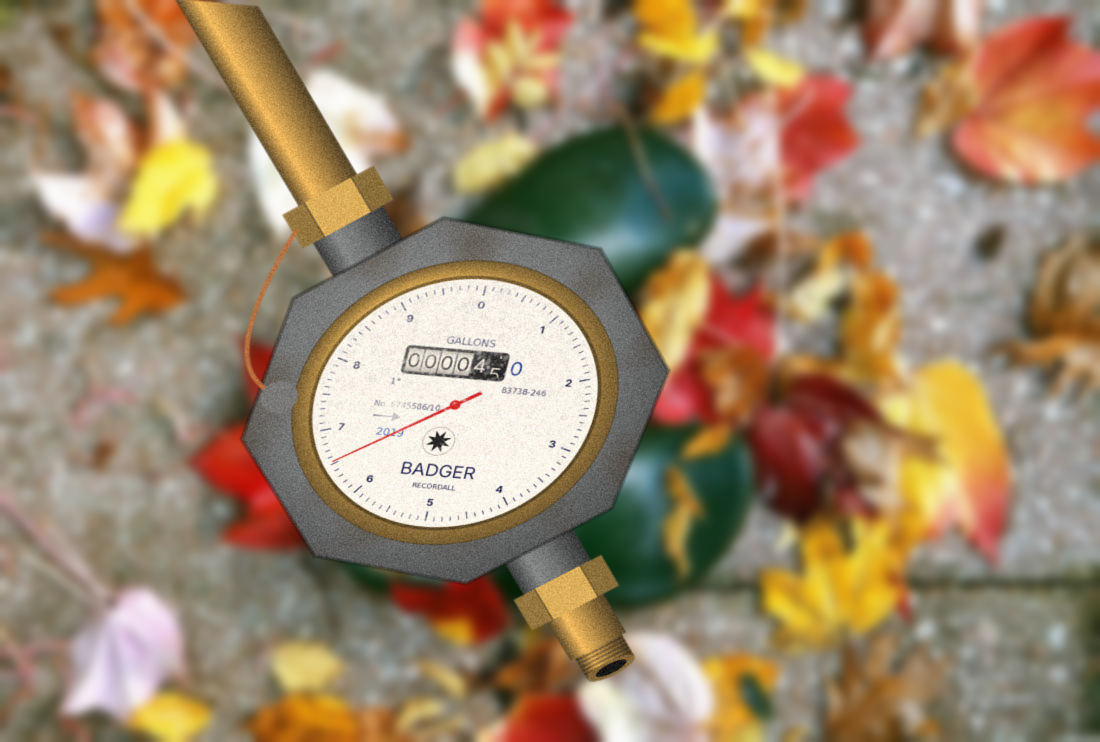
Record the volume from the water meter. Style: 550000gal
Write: 446.5gal
